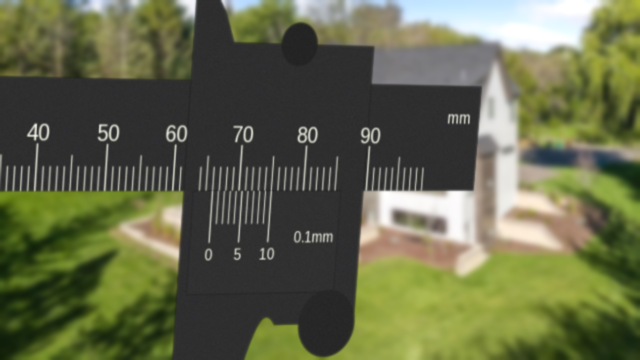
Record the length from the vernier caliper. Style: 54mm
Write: 66.0mm
